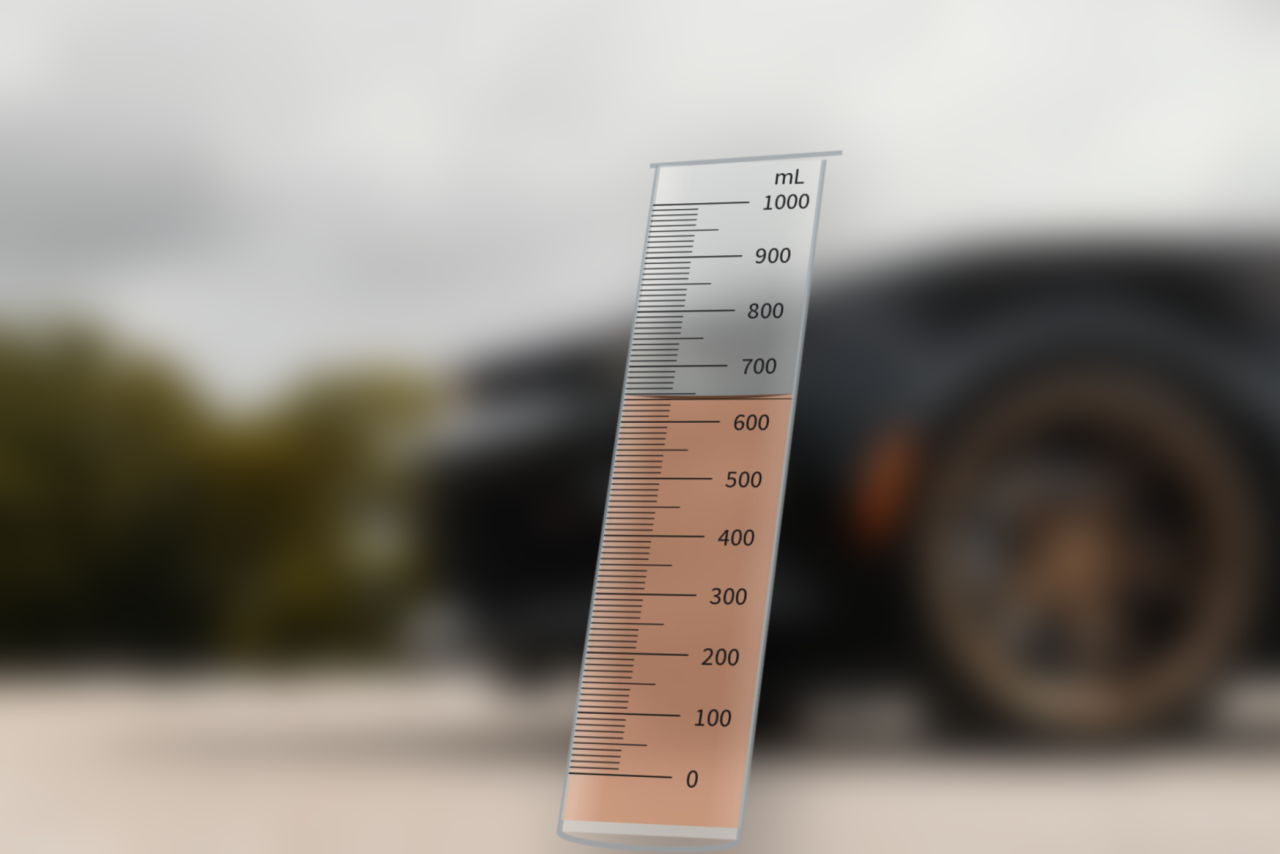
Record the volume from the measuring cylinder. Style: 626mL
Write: 640mL
